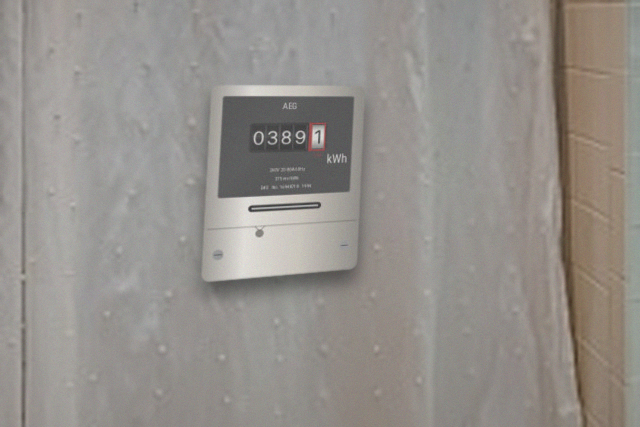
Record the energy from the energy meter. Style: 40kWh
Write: 389.1kWh
